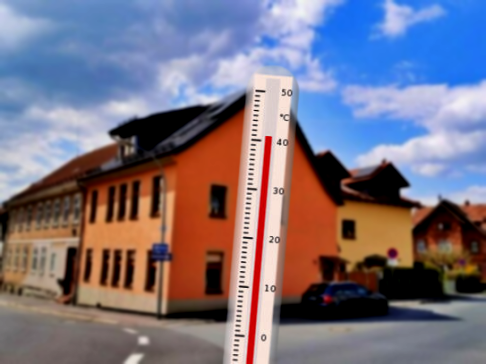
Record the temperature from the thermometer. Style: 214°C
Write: 41°C
